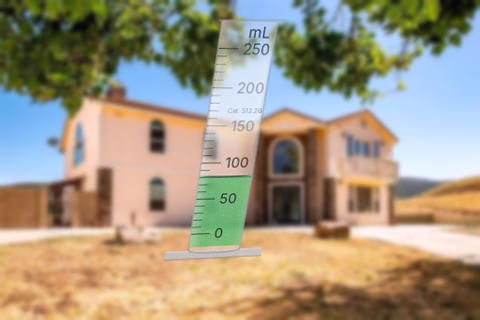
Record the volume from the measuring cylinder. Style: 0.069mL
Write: 80mL
